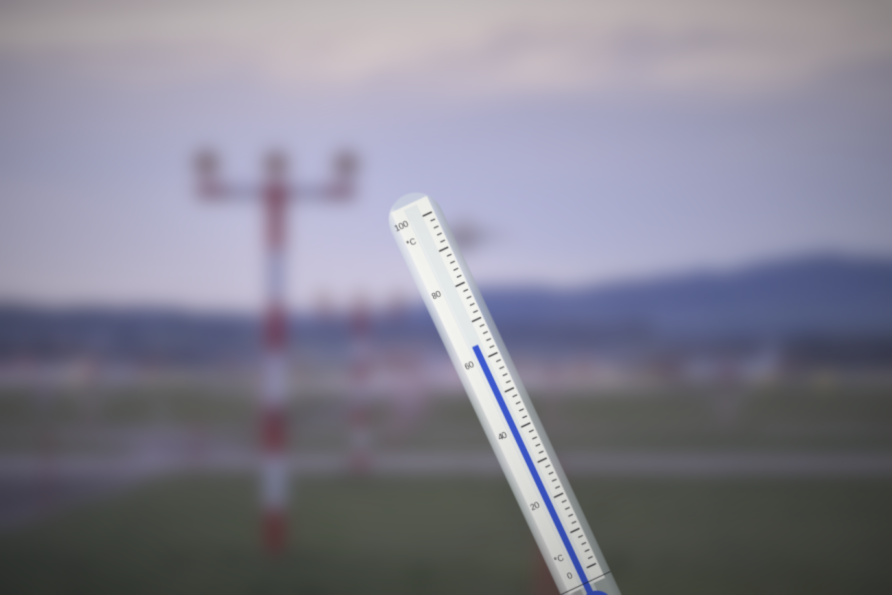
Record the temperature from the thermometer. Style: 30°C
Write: 64°C
